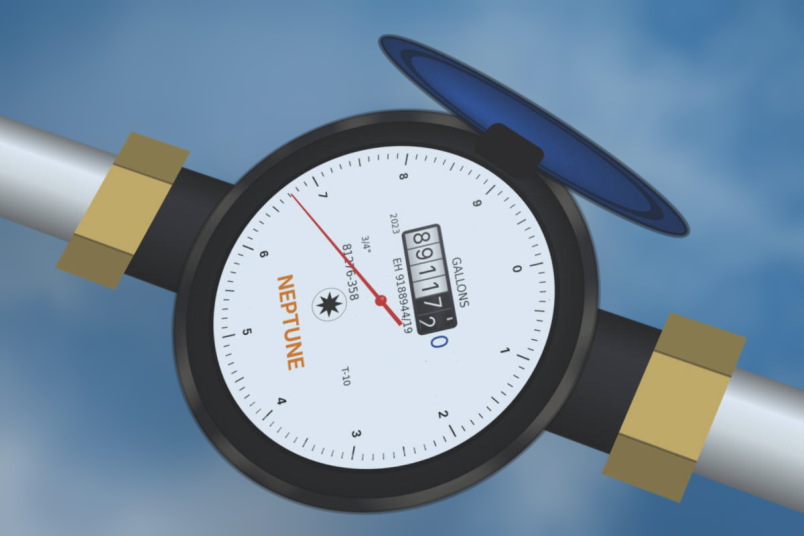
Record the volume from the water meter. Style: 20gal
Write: 8911716.7gal
